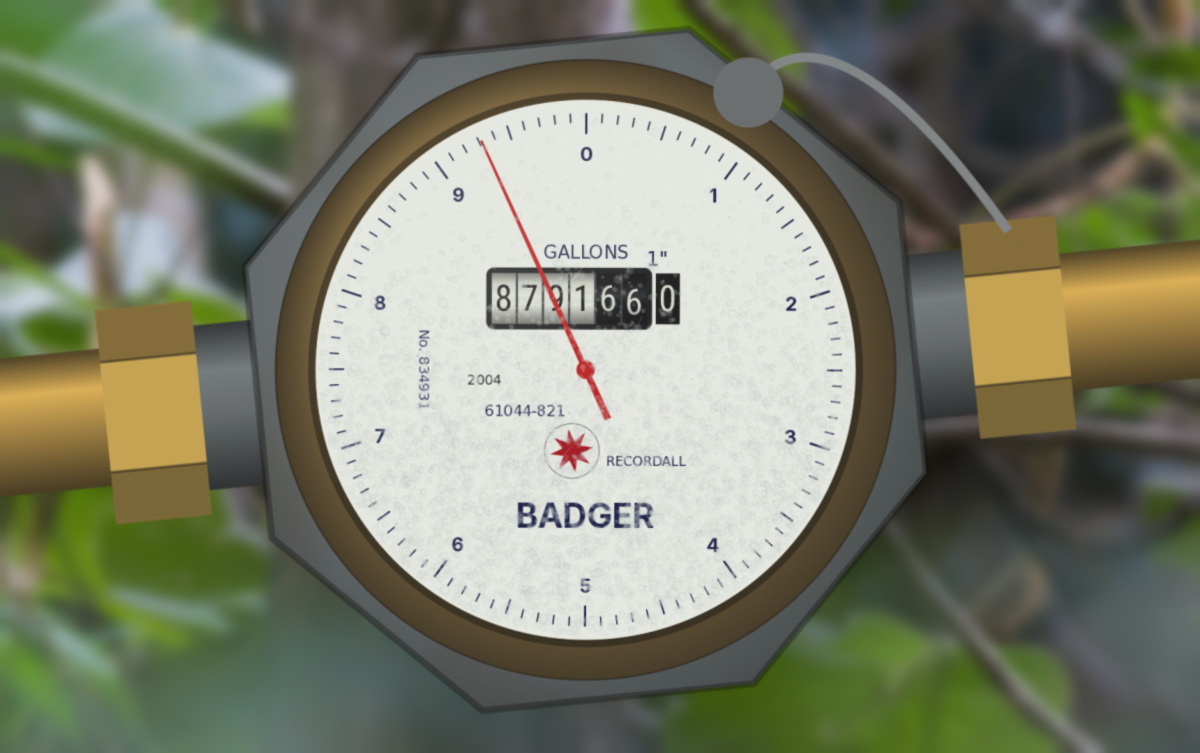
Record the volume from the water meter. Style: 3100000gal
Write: 8791659.3gal
